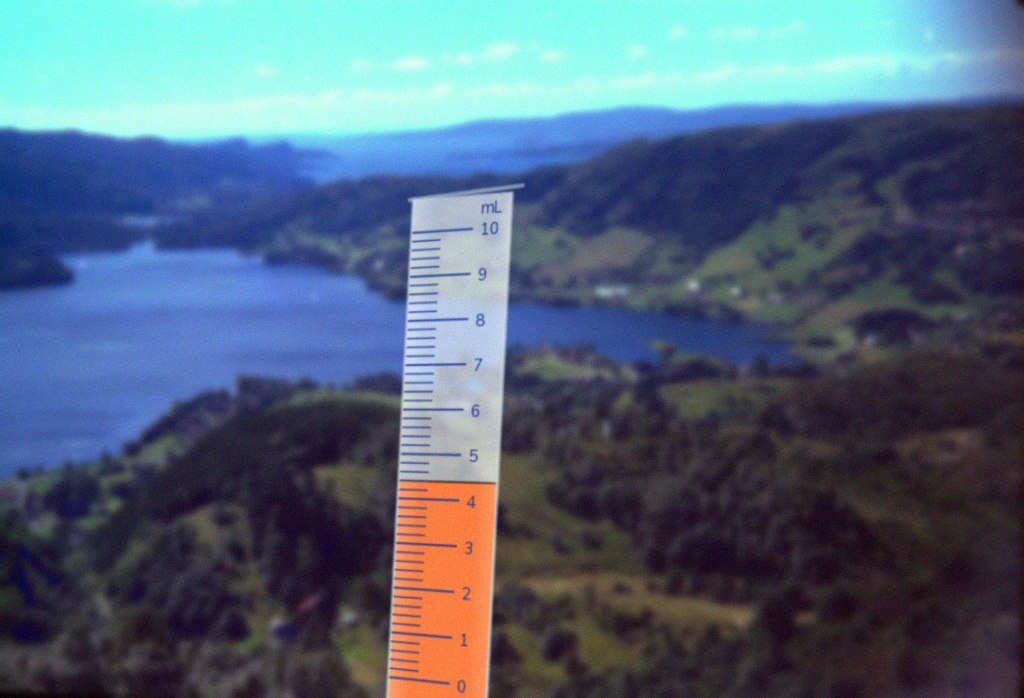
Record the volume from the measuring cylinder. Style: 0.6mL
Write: 4.4mL
